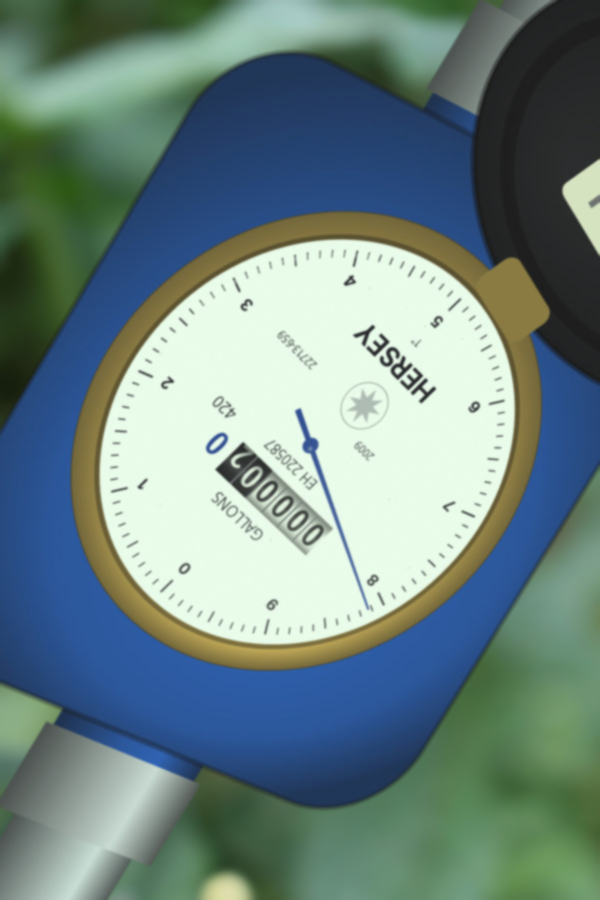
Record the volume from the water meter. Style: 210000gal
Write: 18.1gal
